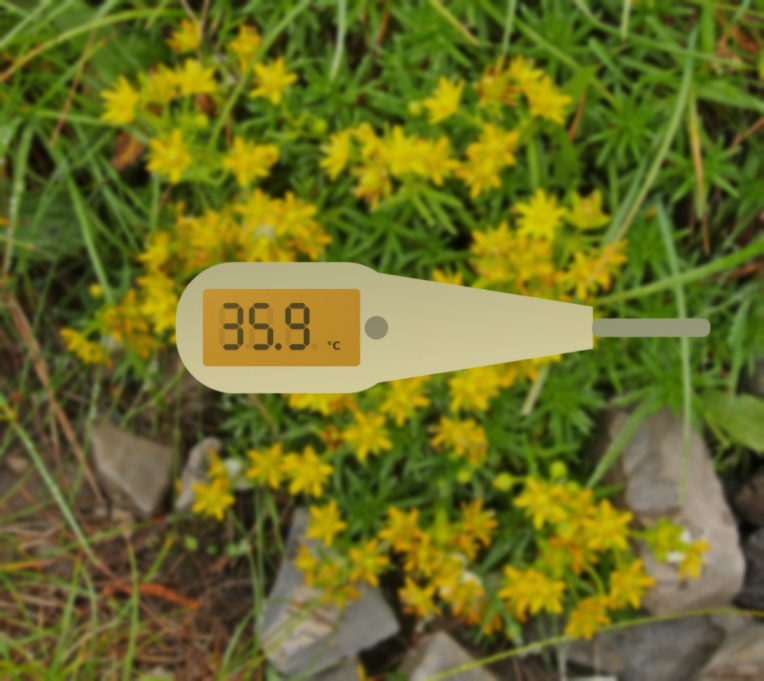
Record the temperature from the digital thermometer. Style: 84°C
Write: 35.9°C
